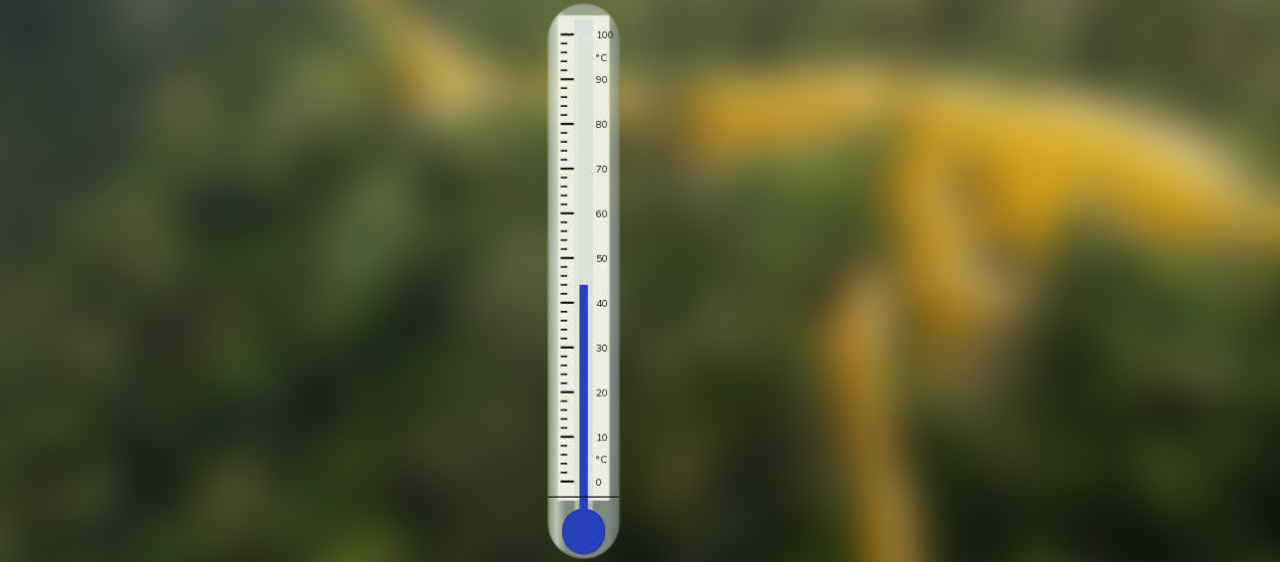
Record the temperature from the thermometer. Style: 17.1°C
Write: 44°C
